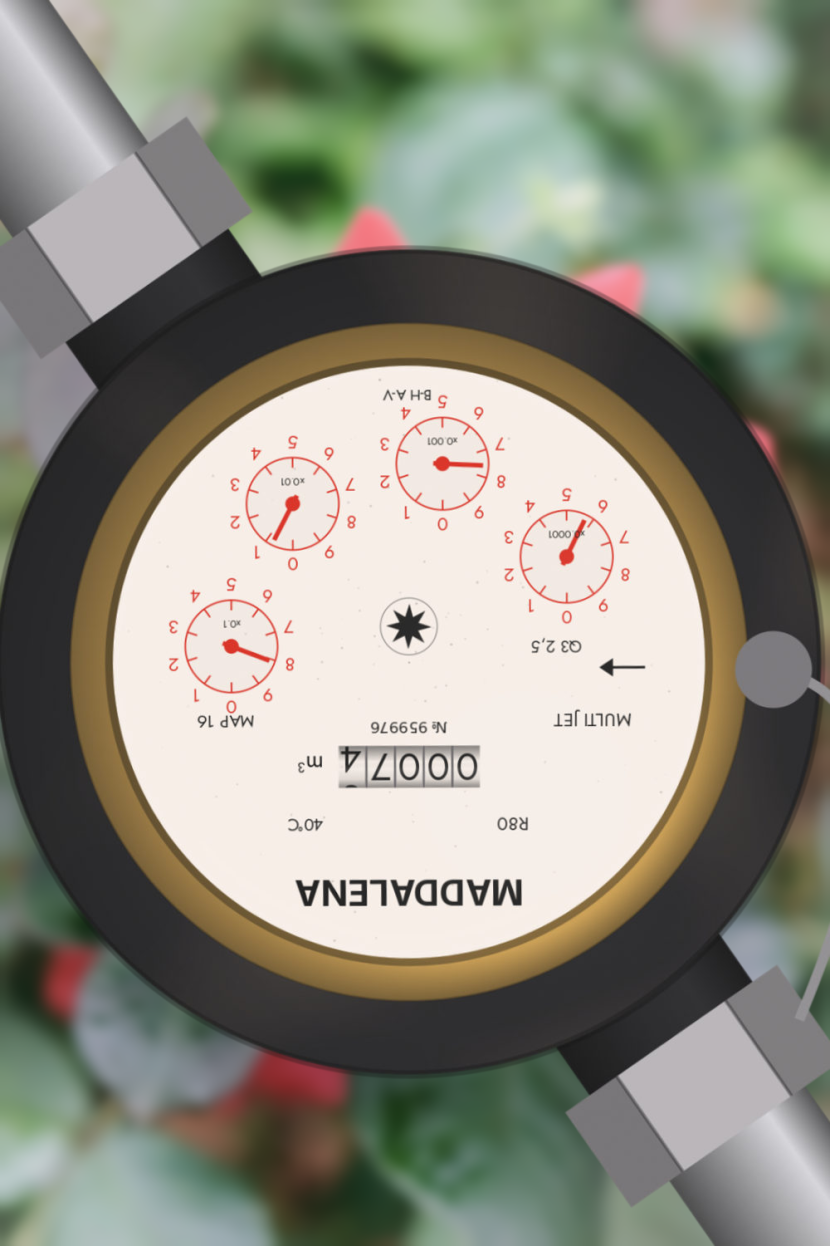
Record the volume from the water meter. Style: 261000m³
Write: 73.8075m³
